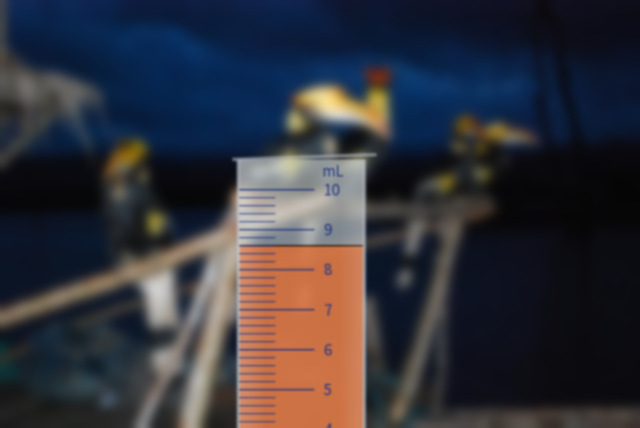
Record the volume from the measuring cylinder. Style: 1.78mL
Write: 8.6mL
